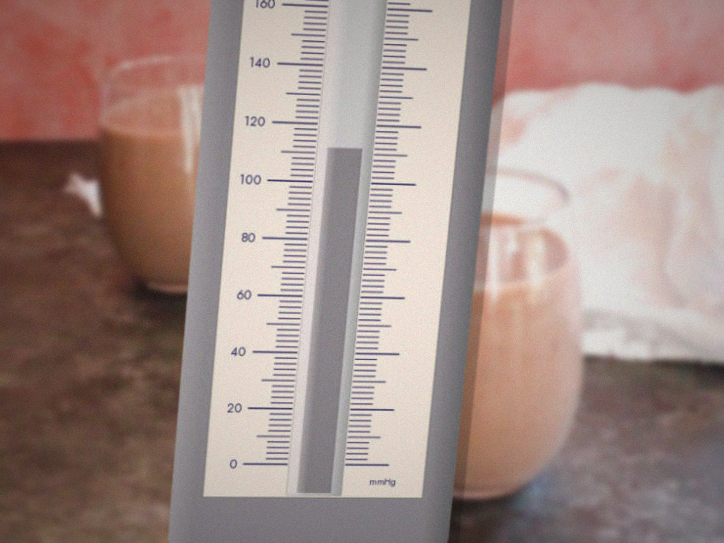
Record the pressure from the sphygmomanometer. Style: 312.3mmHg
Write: 112mmHg
